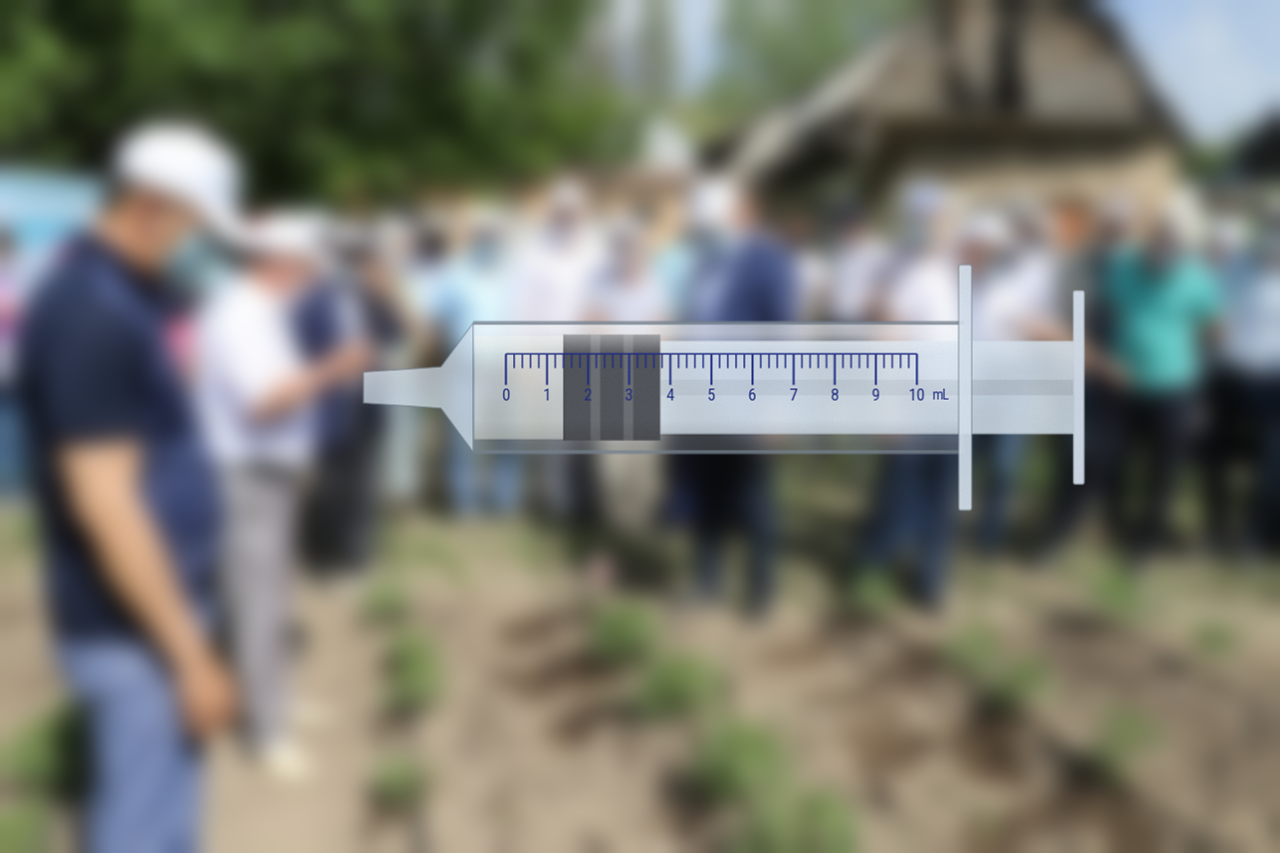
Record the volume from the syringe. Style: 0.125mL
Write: 1.4mL
